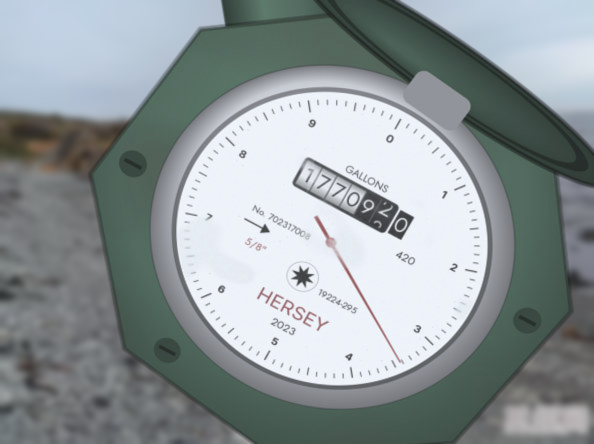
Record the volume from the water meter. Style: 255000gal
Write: 1770923.4gal
